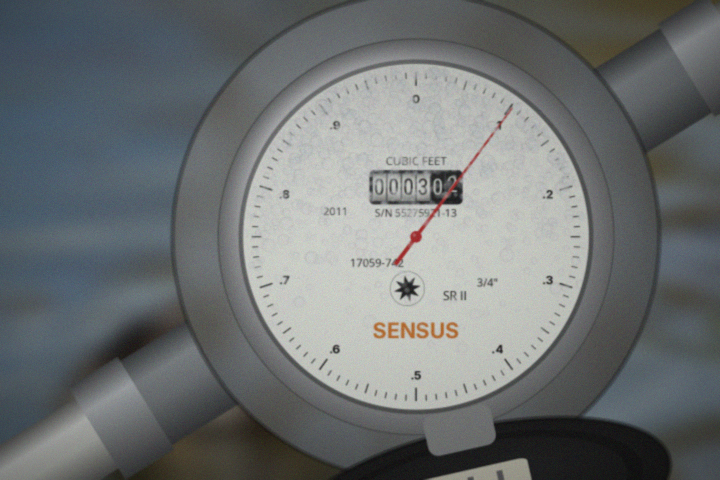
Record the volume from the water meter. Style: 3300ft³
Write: 302.10ft³
